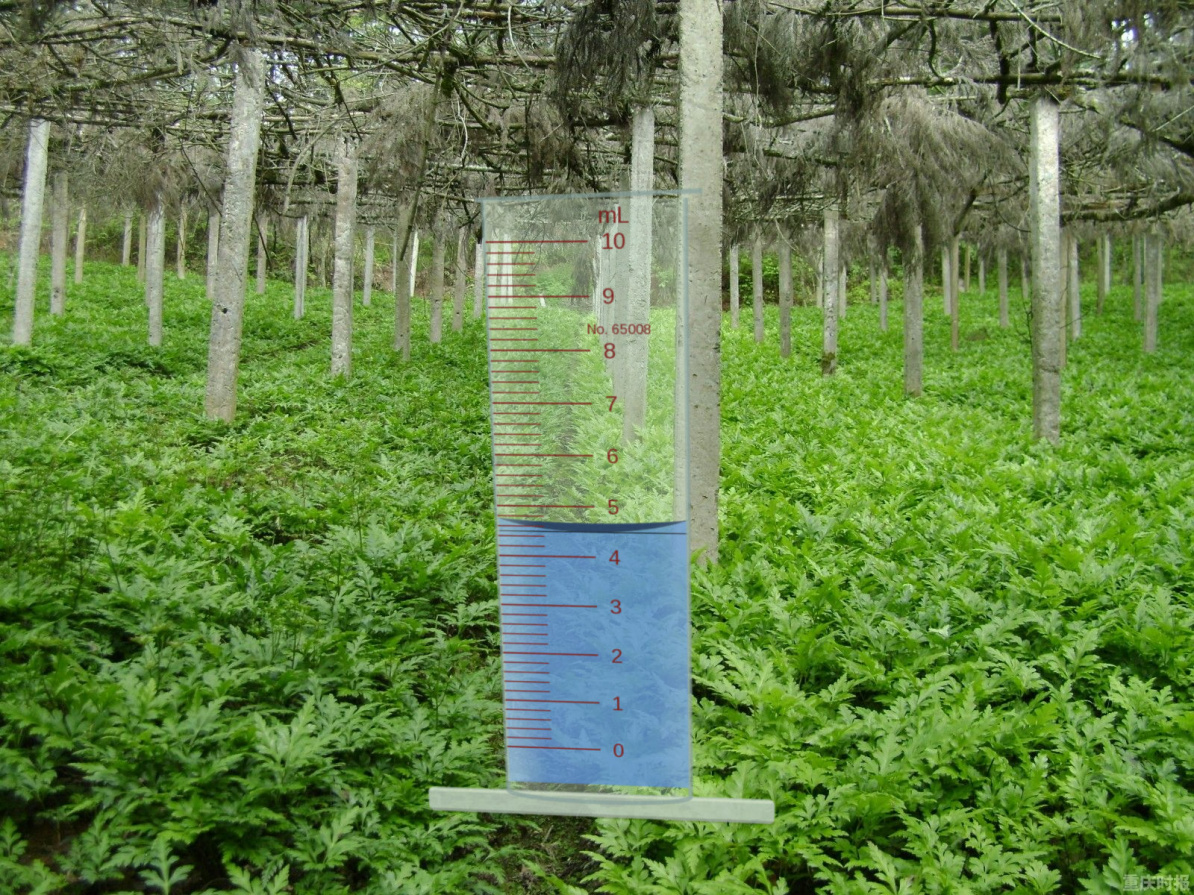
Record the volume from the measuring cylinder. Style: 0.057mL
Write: 4.5mL
